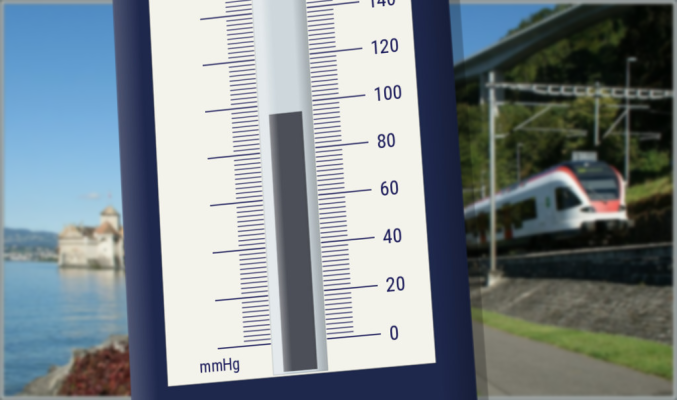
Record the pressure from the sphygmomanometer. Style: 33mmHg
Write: 96mmHg
